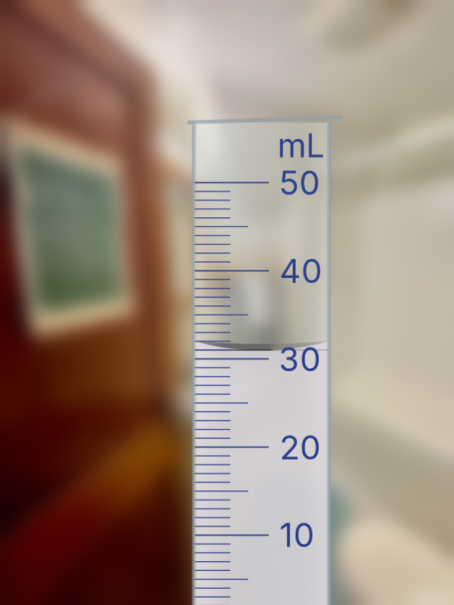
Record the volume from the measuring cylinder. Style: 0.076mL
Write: 31mL
